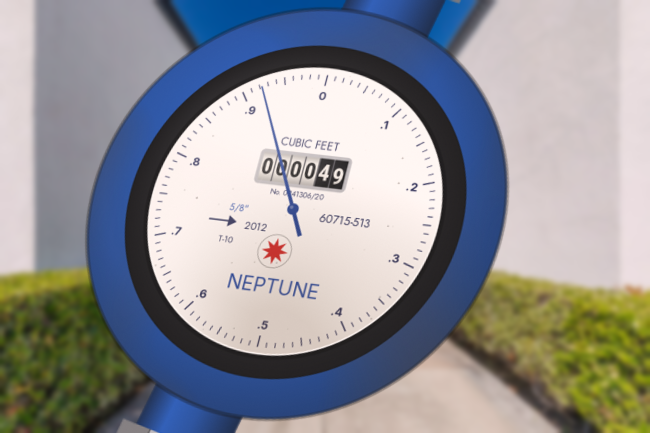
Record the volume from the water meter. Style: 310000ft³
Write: 48.92ft³
